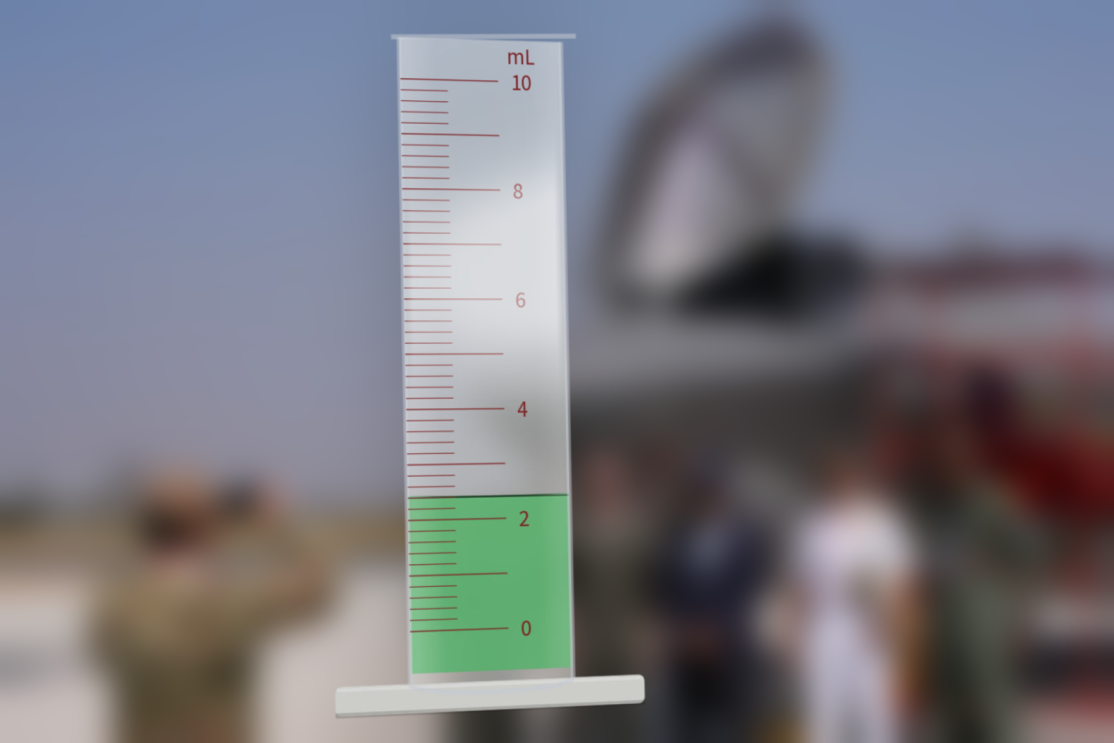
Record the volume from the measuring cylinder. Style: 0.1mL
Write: 2.4mL
